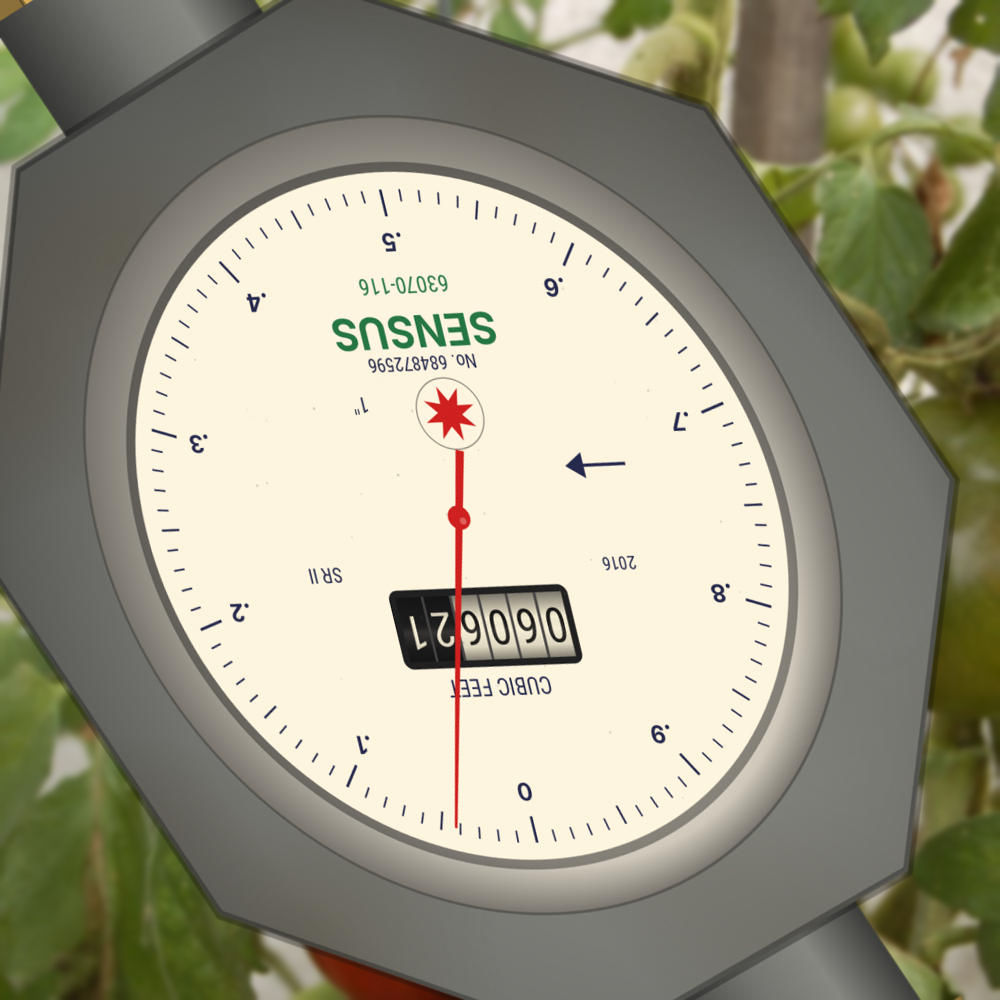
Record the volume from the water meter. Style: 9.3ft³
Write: 60621.04ft³
